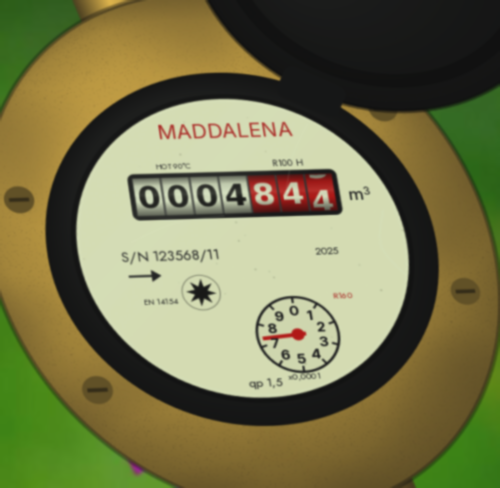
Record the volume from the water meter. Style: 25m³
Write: 4.8437m³
